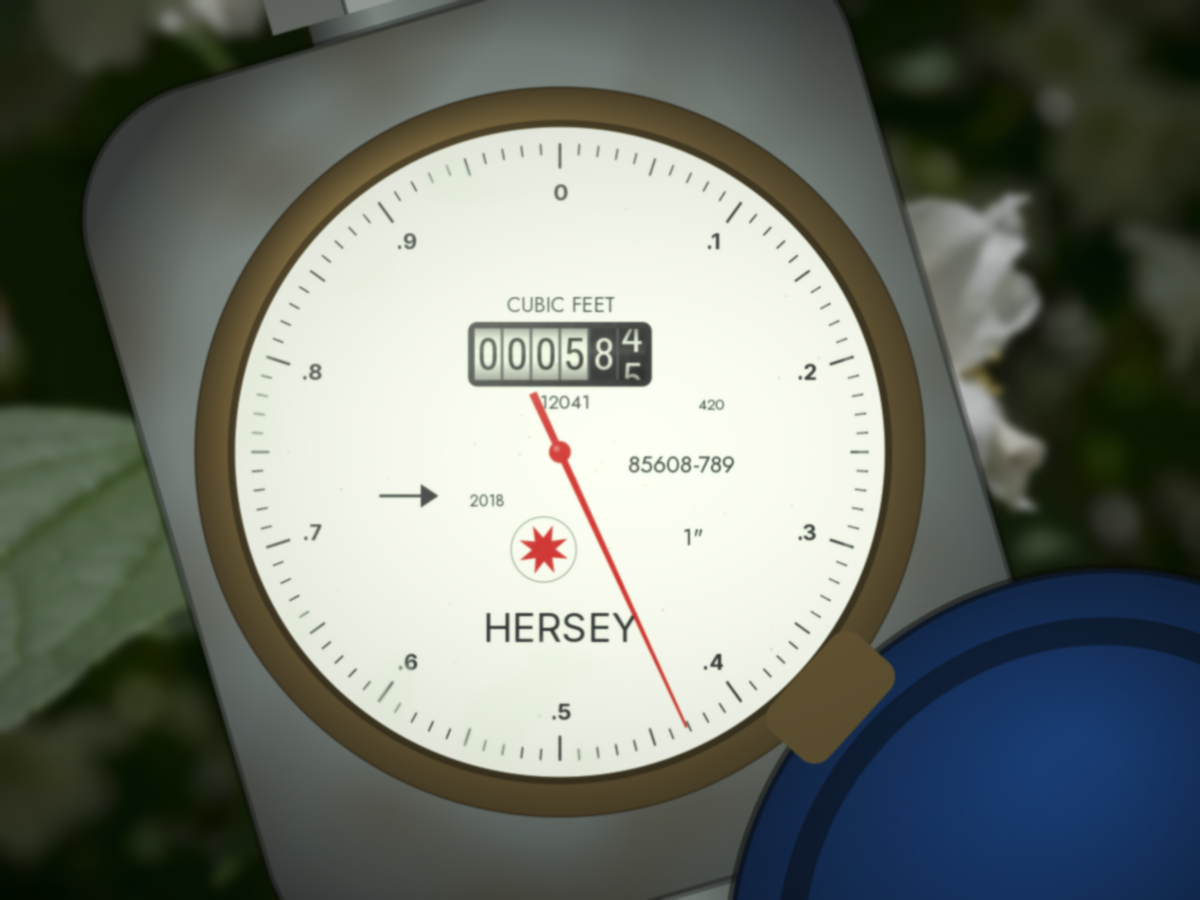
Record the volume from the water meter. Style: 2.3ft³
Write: 584.43ft³
